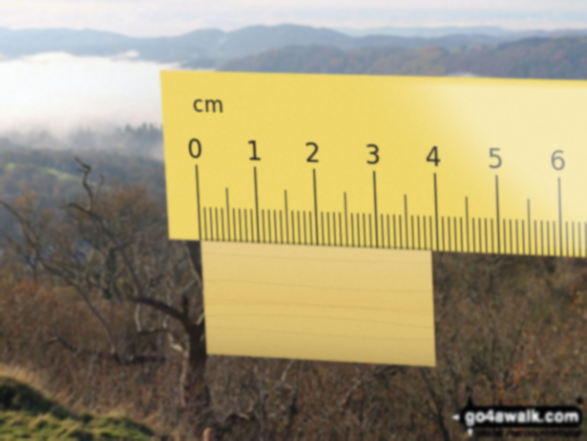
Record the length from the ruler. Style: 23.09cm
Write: 3.9cm
